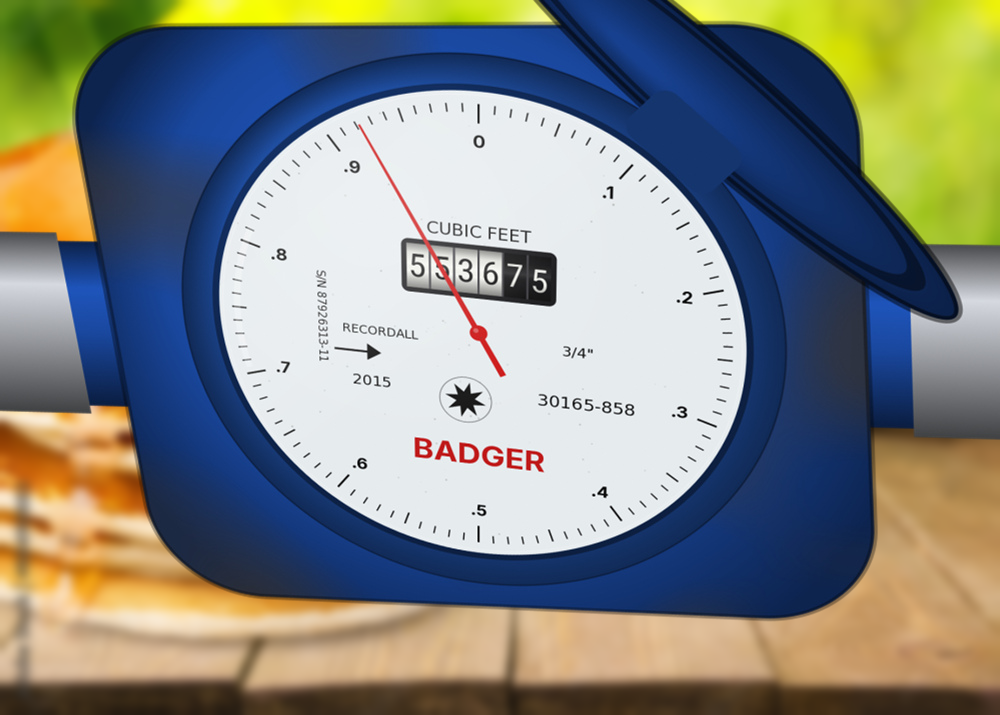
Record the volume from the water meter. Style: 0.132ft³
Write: 553674.92ft³
